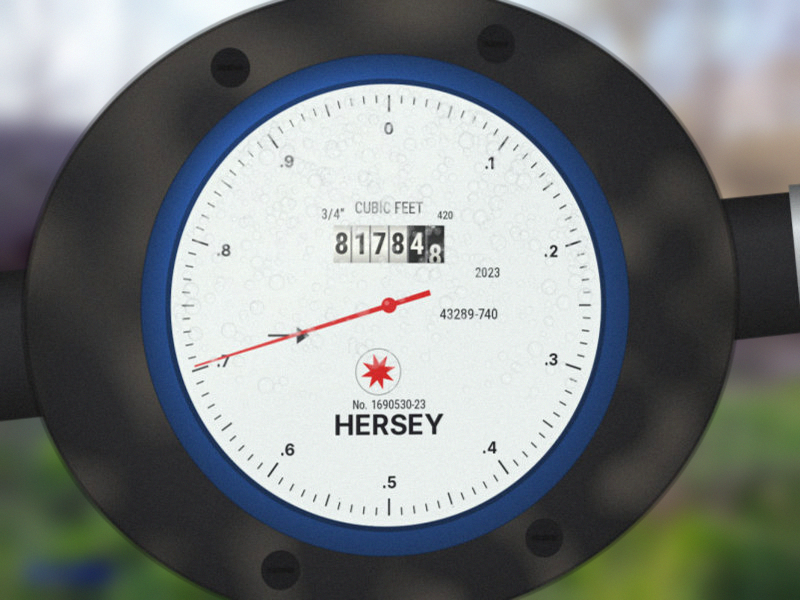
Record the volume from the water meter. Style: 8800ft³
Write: 817847.70ft³
